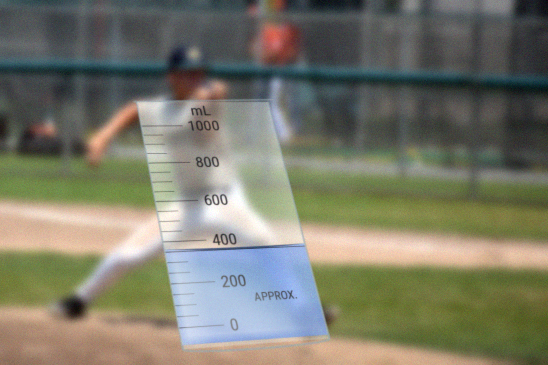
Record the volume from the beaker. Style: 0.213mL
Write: 350mL
